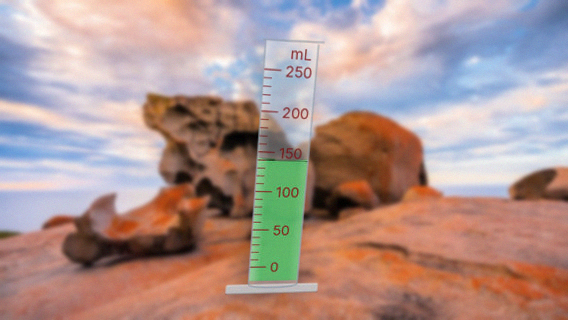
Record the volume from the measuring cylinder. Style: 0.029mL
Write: 140mL
